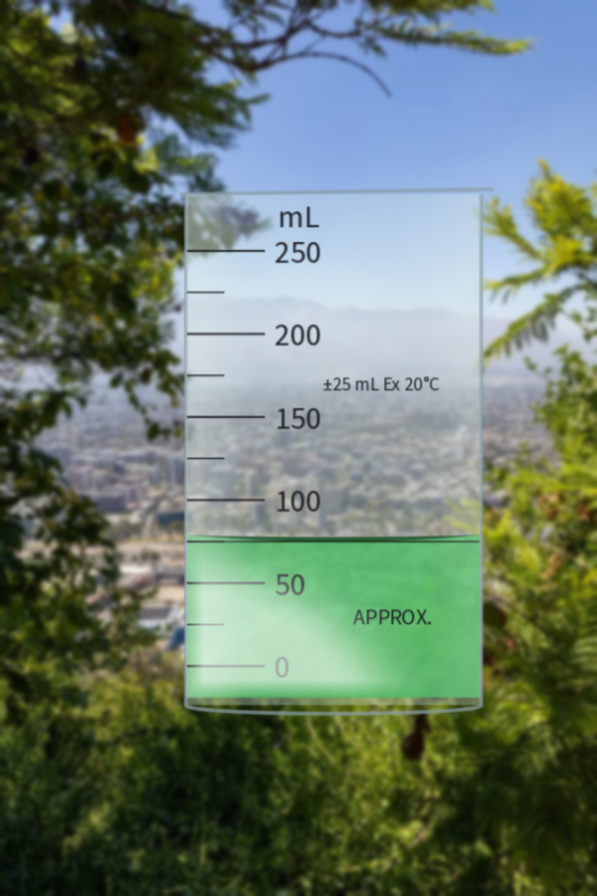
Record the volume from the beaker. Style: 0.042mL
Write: 75mL
